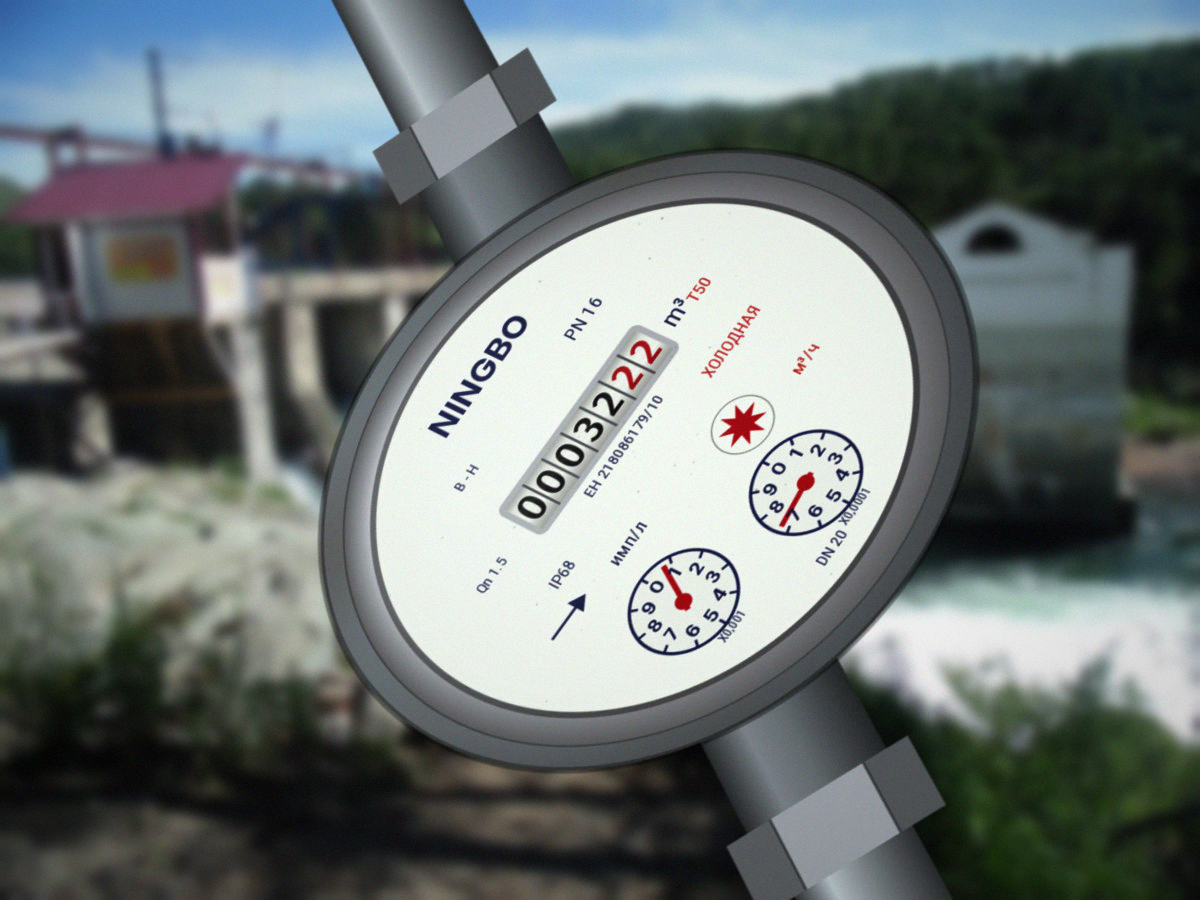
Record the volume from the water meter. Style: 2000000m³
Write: 32.2207m³
